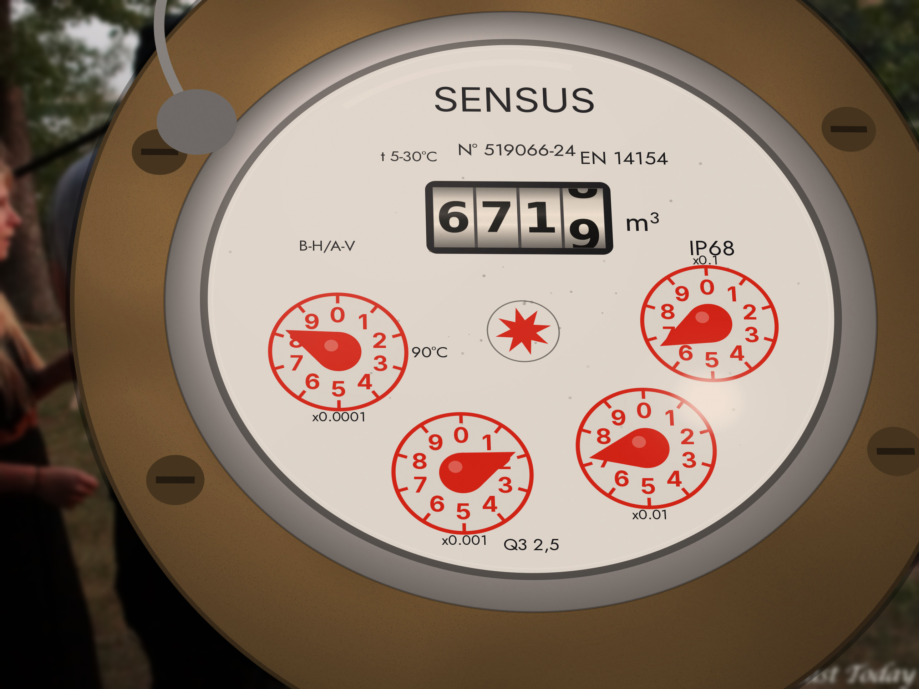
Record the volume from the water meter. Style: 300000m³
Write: 6718.6718m³
